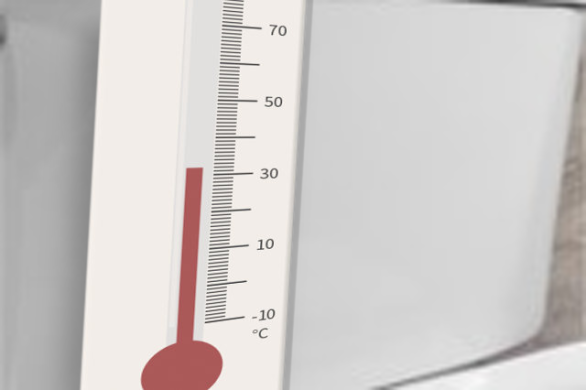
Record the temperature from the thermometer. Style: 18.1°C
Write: 32°C
